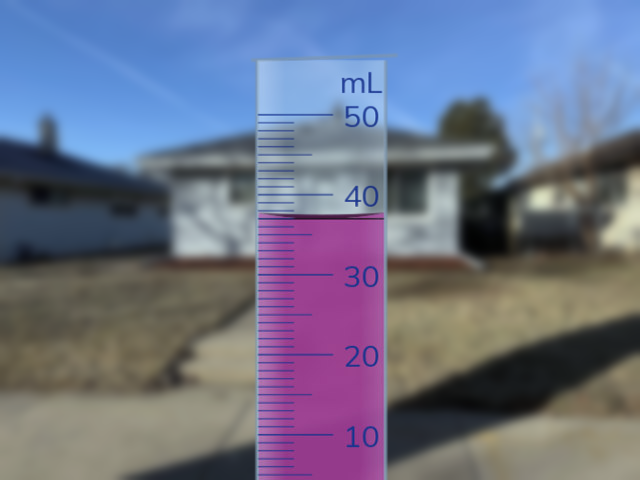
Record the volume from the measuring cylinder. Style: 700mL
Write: 37mL
